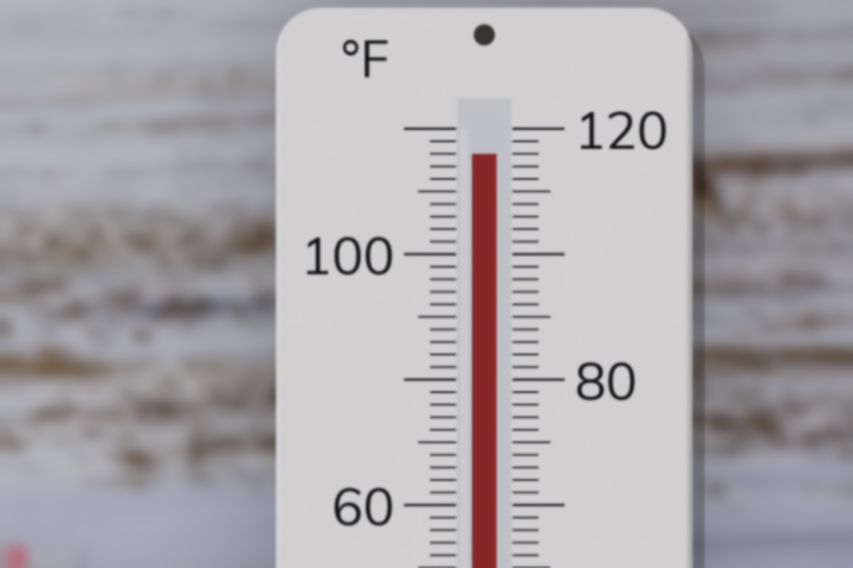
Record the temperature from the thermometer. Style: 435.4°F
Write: 116°F
